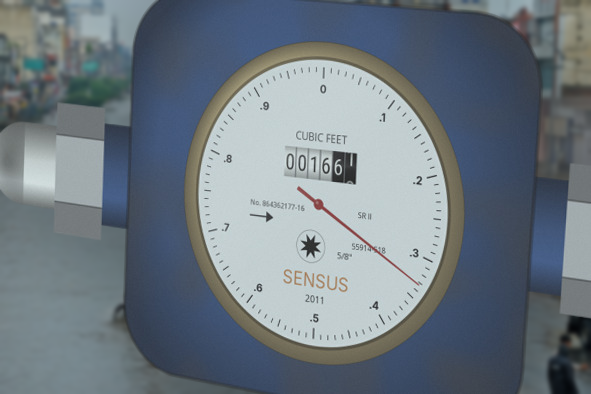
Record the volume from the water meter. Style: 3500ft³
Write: 1661.33ft³
